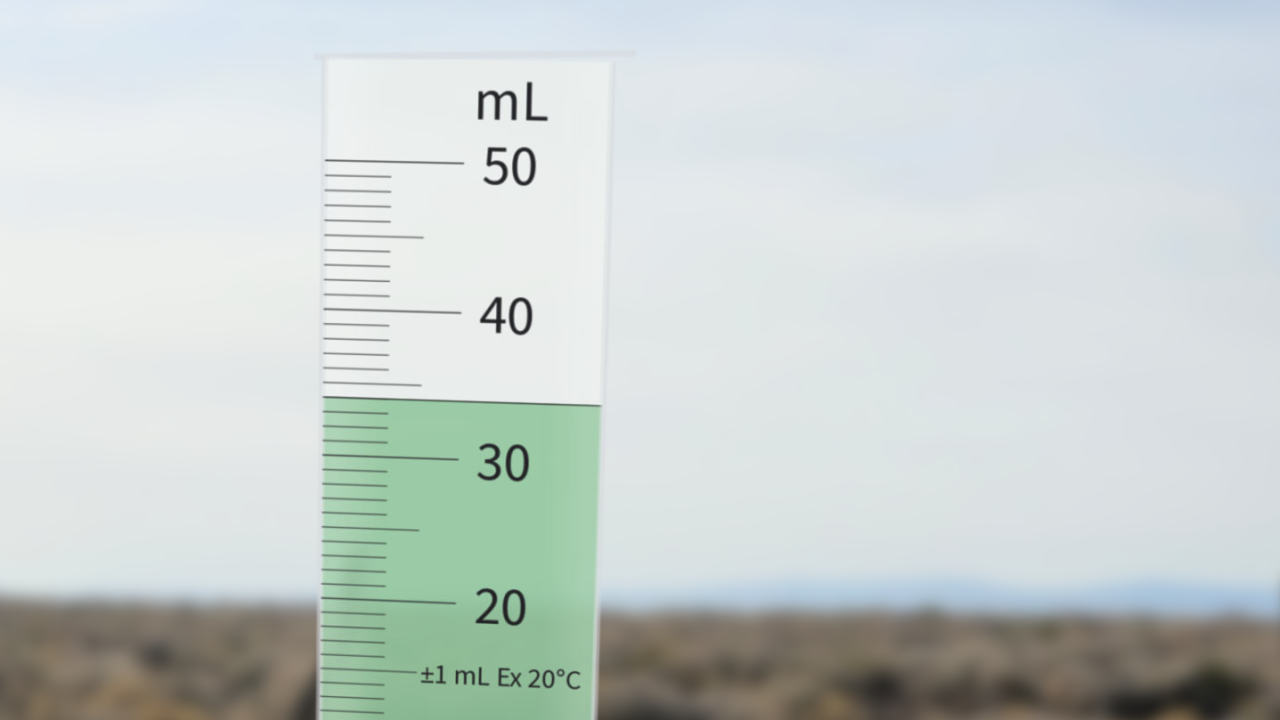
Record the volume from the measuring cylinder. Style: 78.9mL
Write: 34mL
